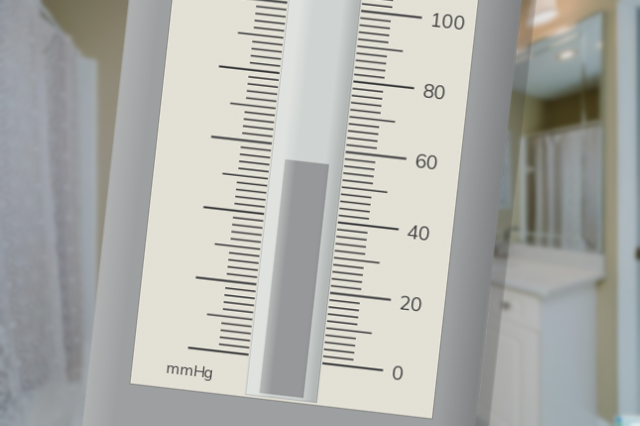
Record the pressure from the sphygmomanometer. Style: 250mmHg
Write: 56mmHg
